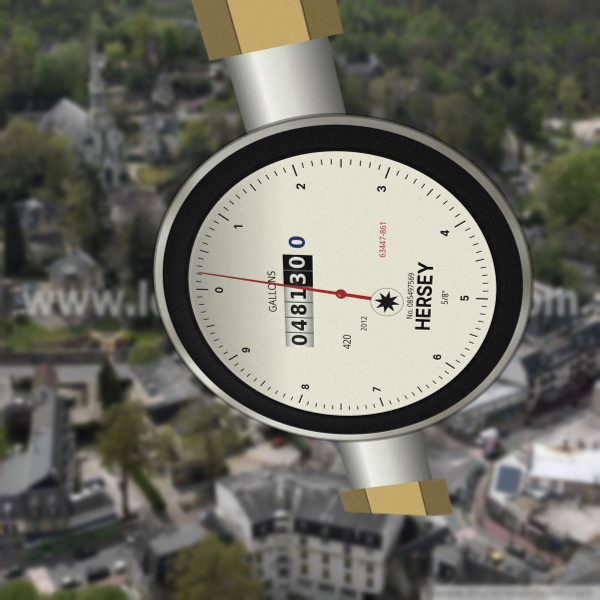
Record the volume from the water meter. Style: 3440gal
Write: 481300.2gal
